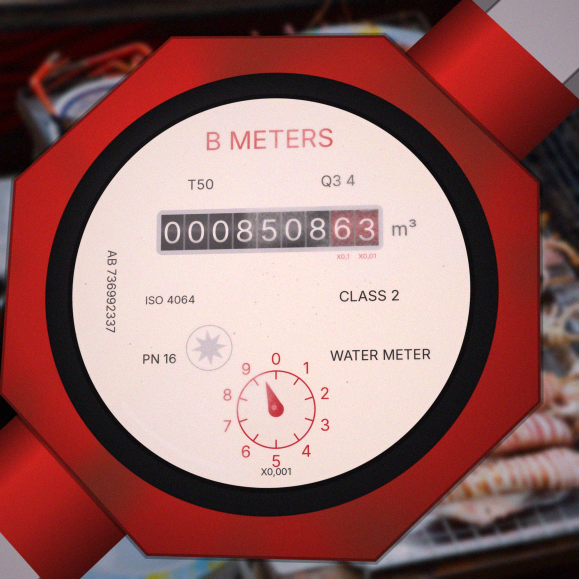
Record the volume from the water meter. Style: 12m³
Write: 8508.629m³
